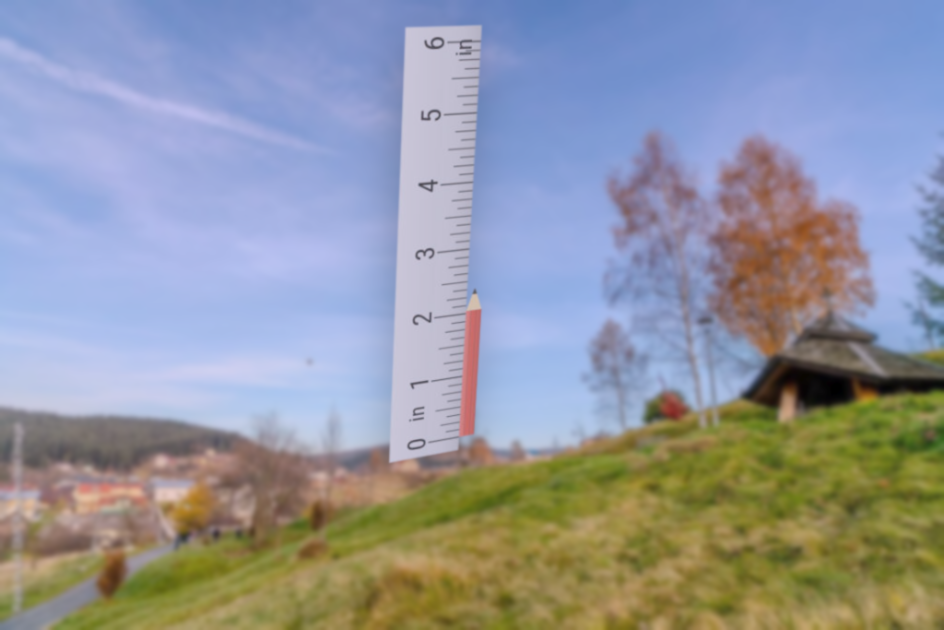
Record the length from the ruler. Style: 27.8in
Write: 2.375in
